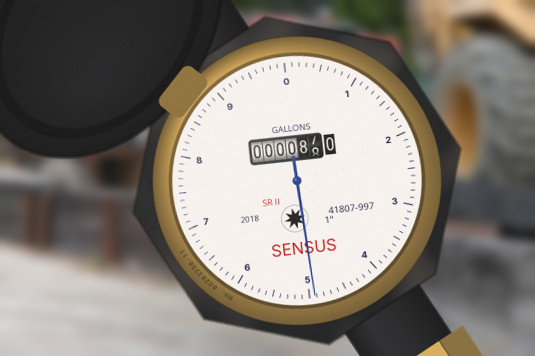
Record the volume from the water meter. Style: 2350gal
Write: 874.9gal
